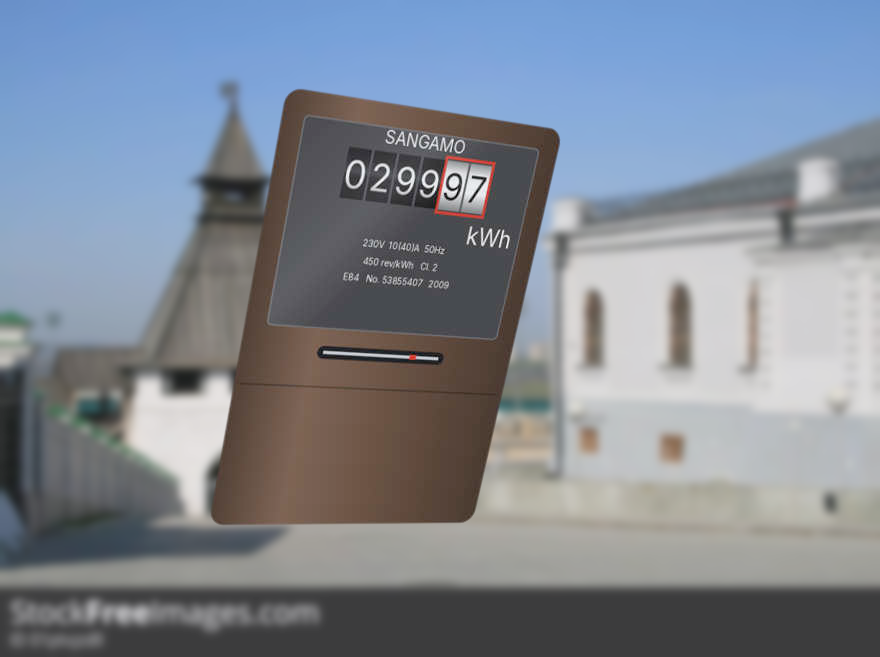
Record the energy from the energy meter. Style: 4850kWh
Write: 299.97kWh
